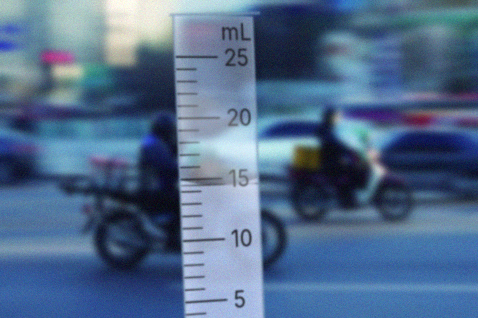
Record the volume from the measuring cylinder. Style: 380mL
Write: 14.5mL
